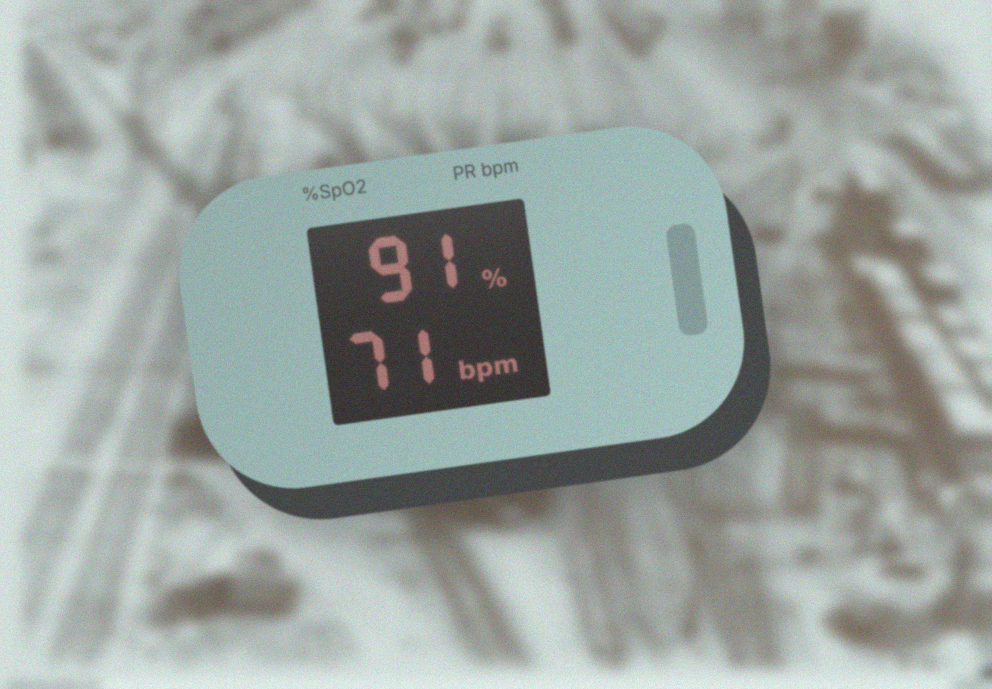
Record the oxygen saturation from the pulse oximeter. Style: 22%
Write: 91%
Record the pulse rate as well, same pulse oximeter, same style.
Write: 71bpm
